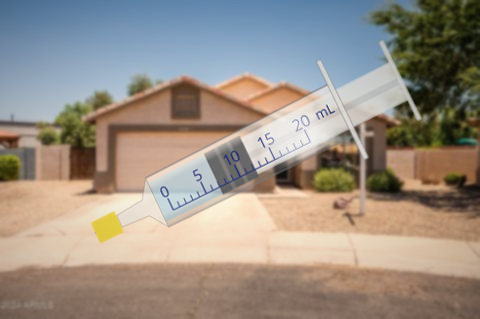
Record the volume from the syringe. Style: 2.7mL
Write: 7mL
